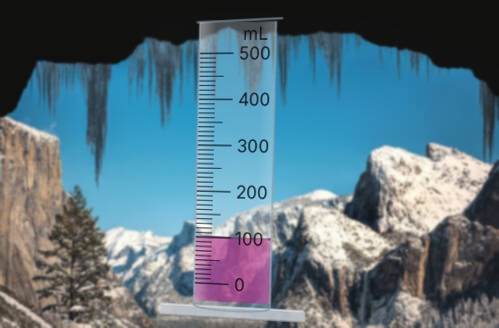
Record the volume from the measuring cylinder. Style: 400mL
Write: 100mL
